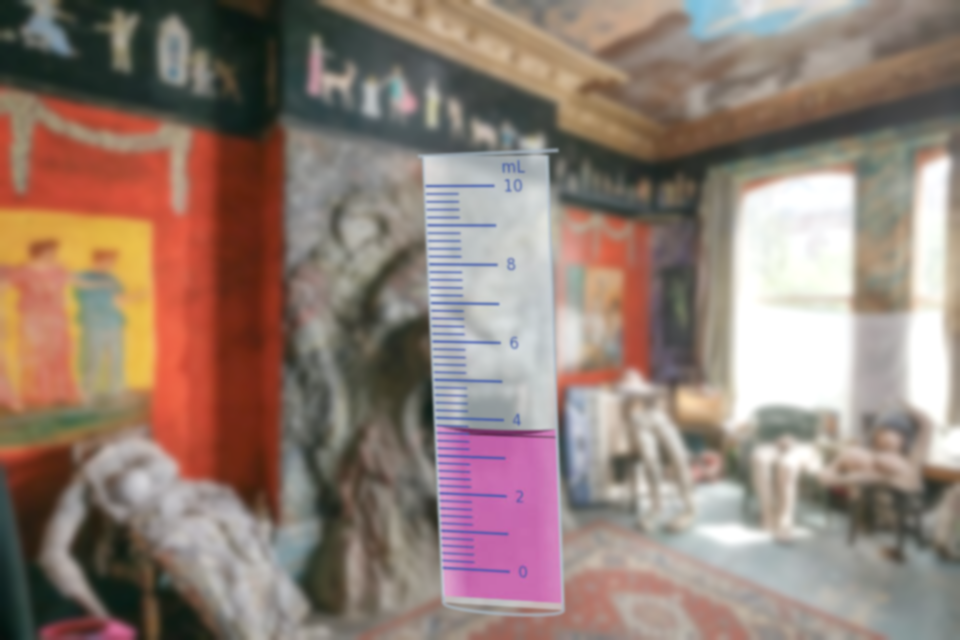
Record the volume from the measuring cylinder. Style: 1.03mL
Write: 3.6mL
